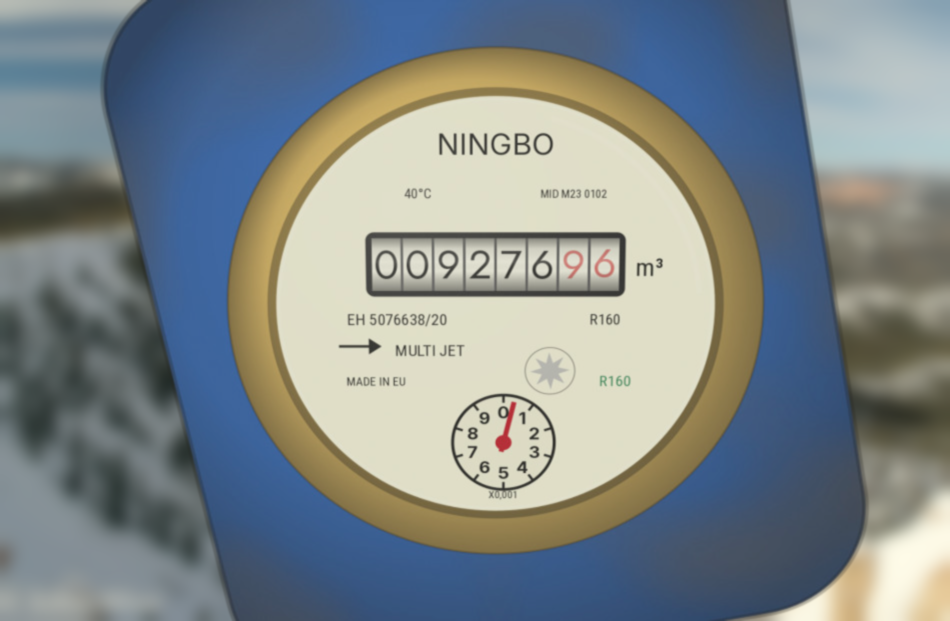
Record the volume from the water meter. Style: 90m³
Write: 9276.960m³
